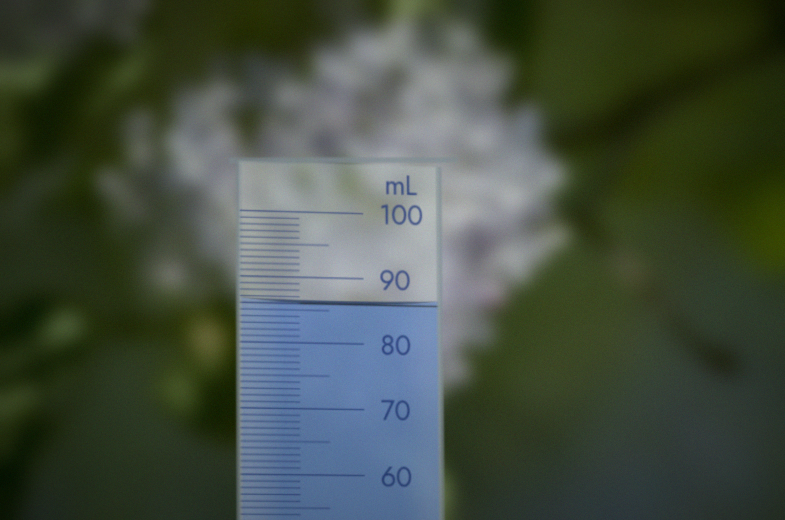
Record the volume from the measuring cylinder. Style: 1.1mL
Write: 86mL
